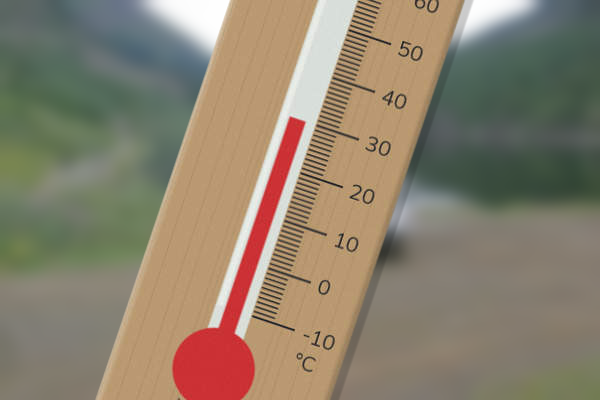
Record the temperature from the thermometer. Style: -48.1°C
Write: 30°C
